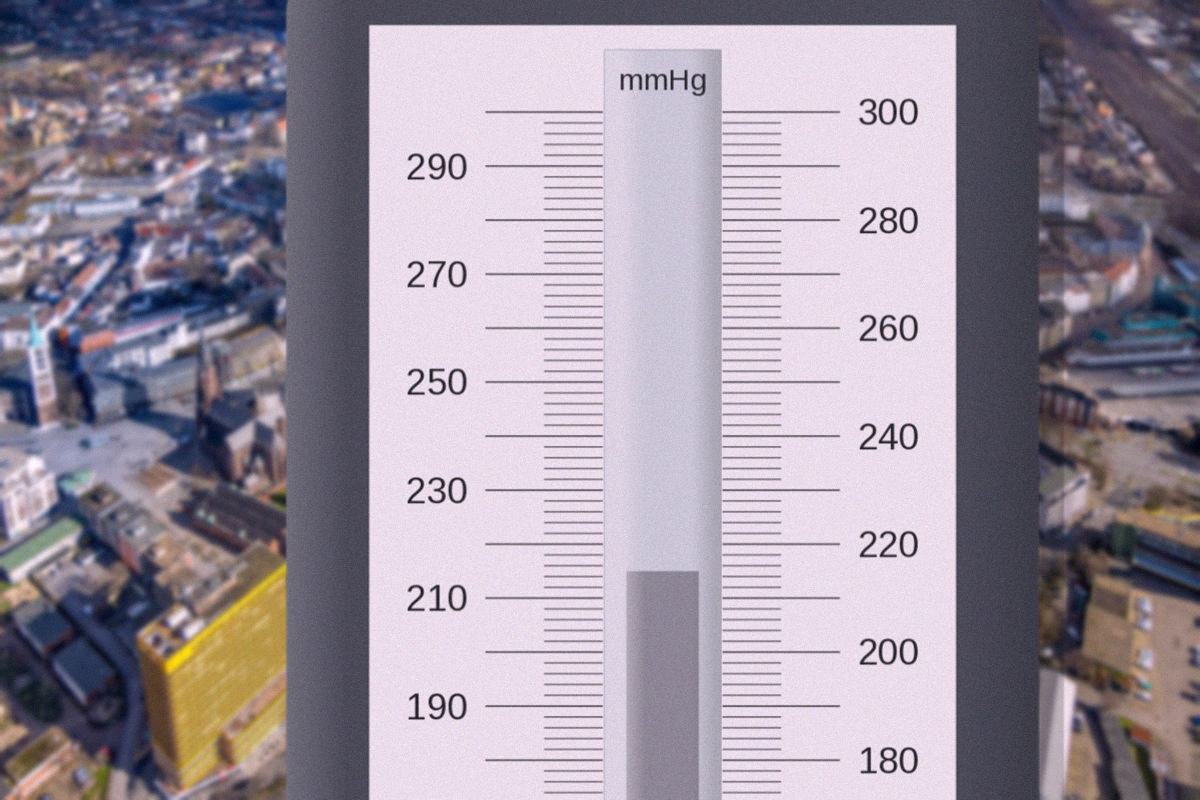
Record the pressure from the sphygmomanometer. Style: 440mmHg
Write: 215mmHg
